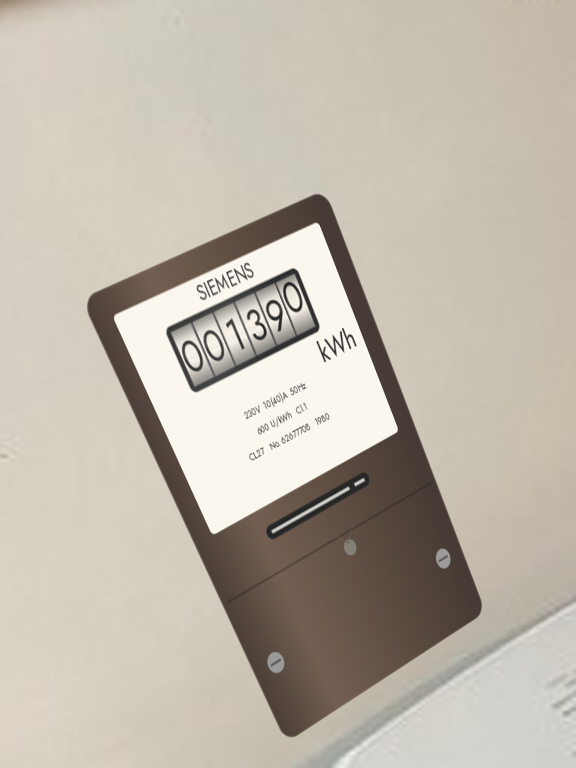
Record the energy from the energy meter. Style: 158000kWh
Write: 1390kWh
